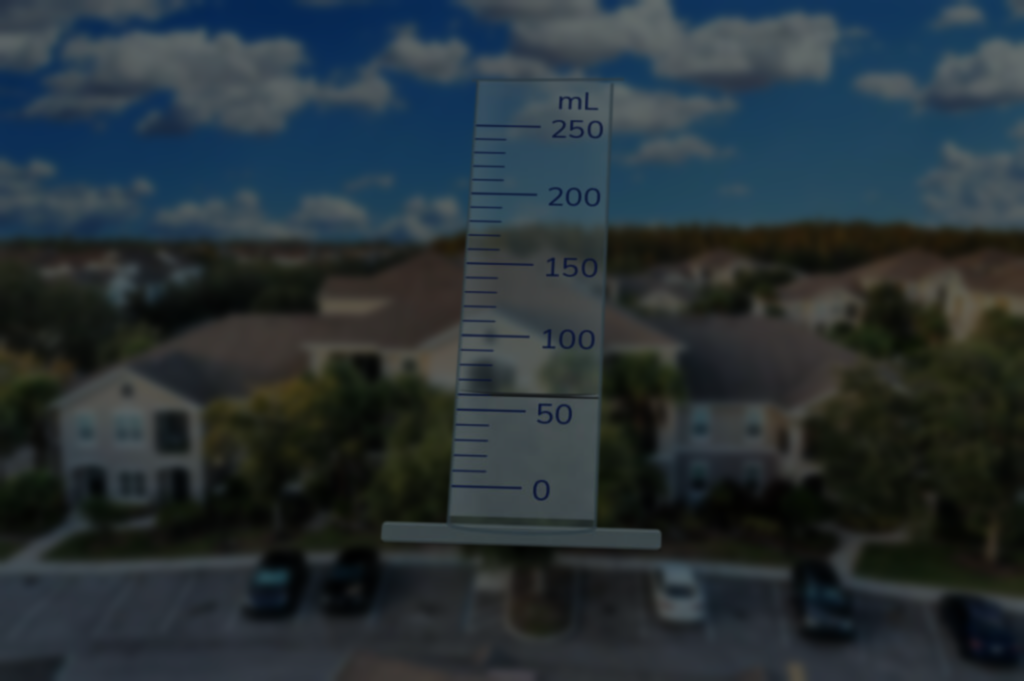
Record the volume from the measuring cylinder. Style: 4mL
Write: 60mL
